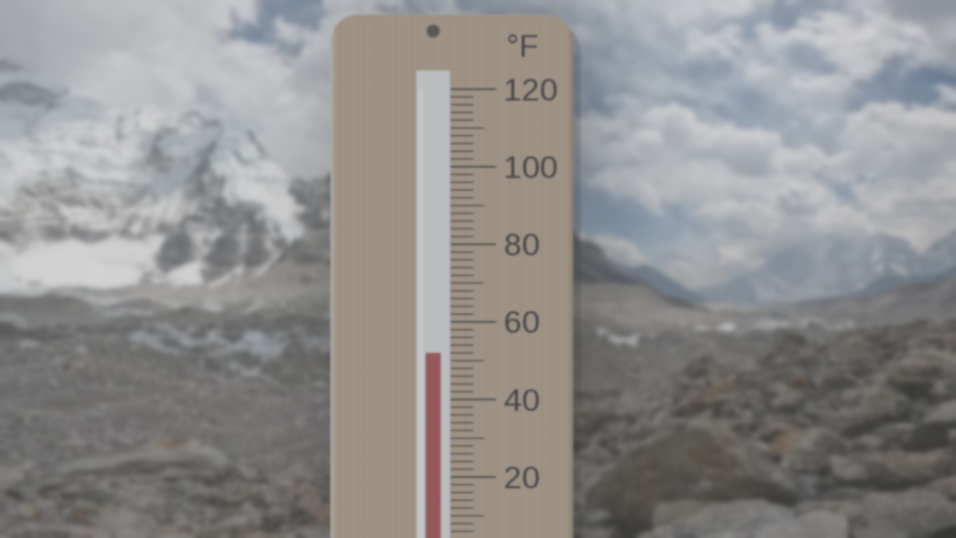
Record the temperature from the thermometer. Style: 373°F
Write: 52°F
